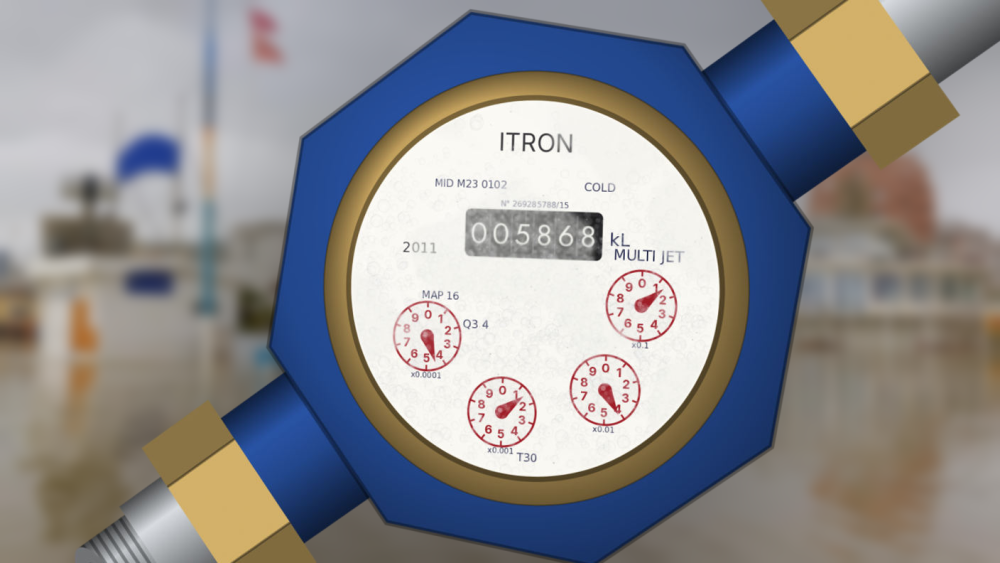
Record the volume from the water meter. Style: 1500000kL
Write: 5868.1414kL
